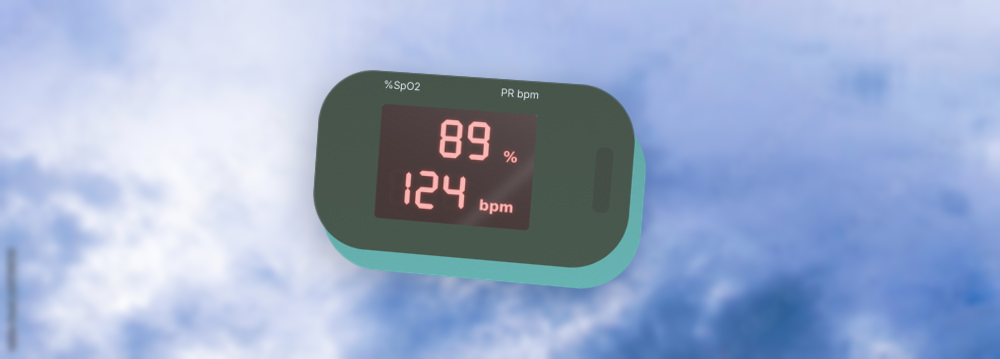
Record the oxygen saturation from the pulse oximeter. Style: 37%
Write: 89%
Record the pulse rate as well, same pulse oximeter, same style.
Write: 124bpm
